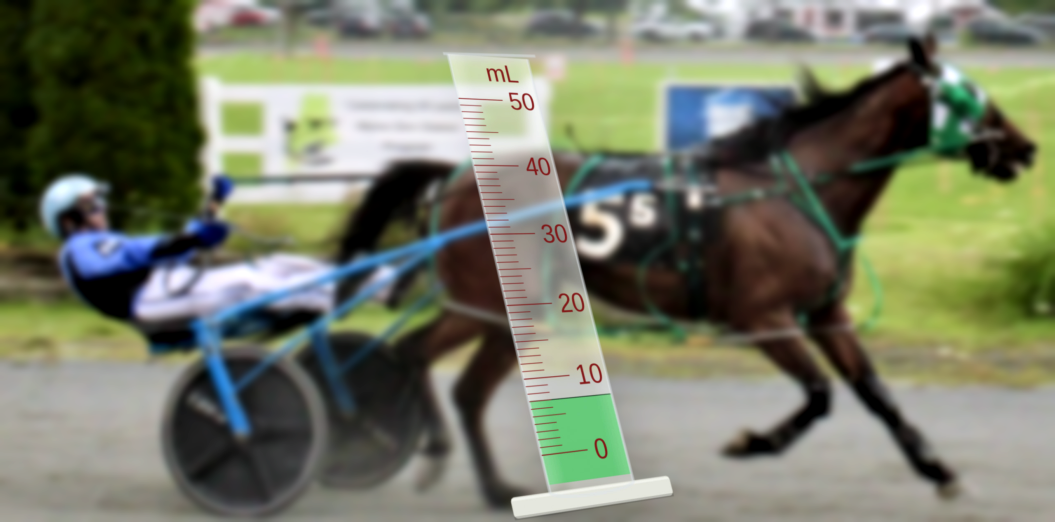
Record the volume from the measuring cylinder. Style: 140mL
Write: 7mL
